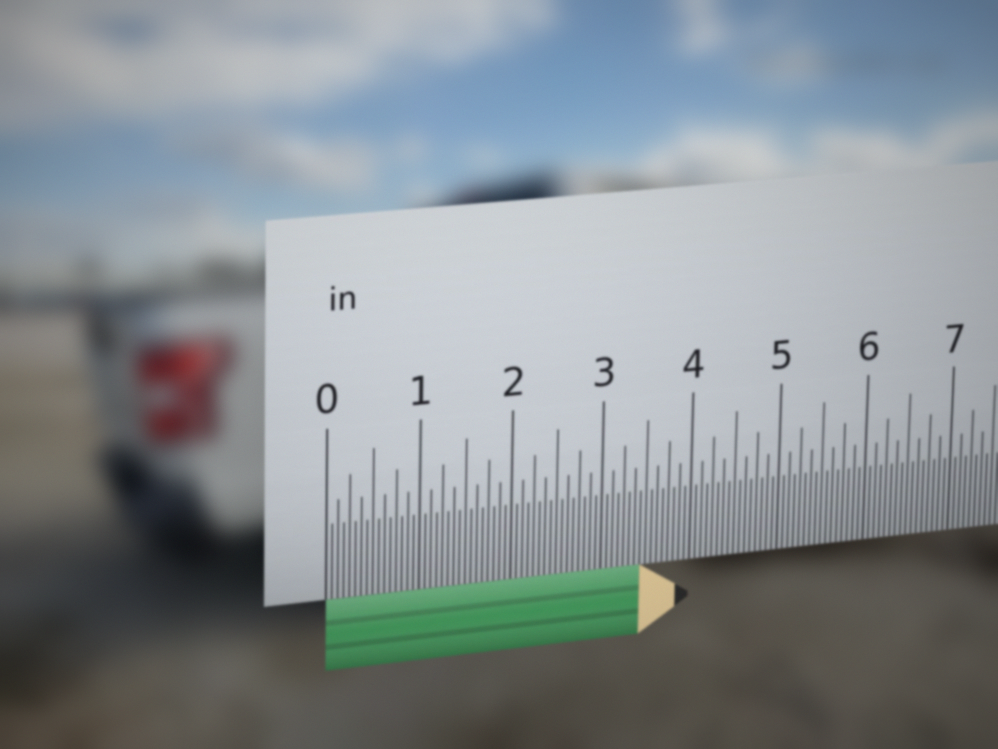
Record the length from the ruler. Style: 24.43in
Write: 4in
